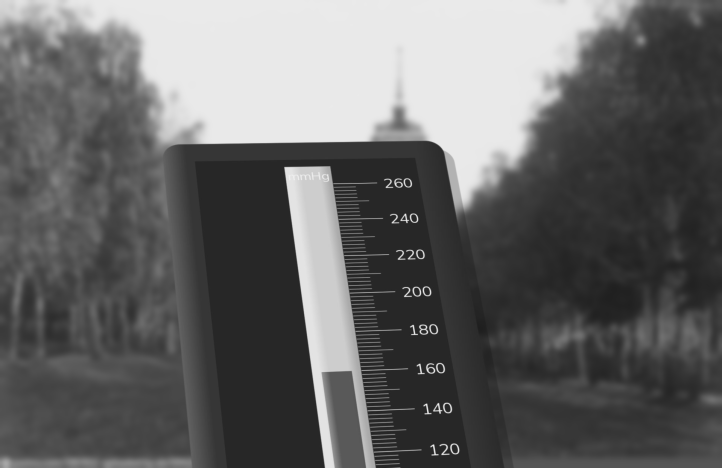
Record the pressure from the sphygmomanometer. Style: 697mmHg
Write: 160mmHg
